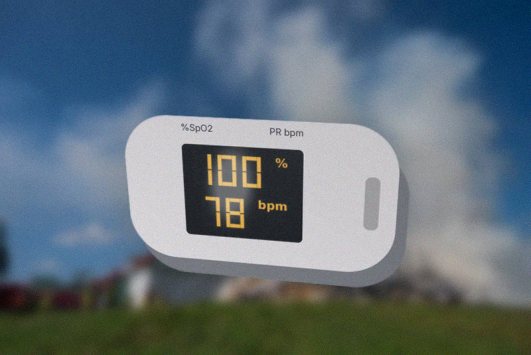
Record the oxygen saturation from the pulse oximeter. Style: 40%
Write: 100%
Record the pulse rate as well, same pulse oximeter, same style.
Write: 78bpm
